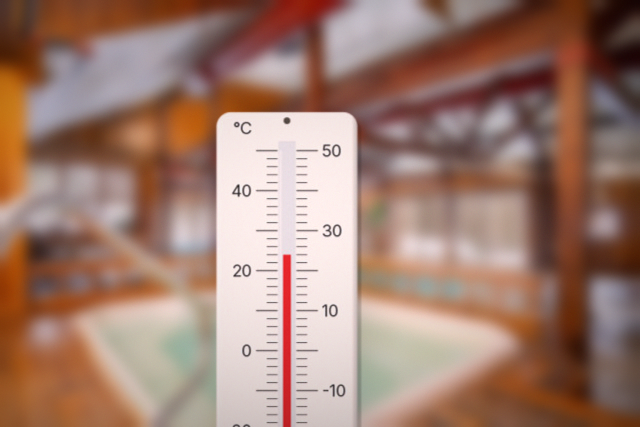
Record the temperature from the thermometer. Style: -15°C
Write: 24°C
